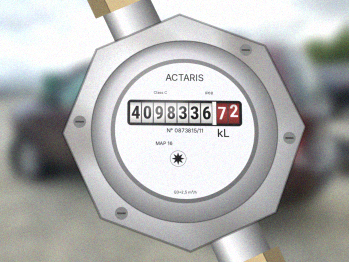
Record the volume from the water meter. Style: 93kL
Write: 4098336.72kL
